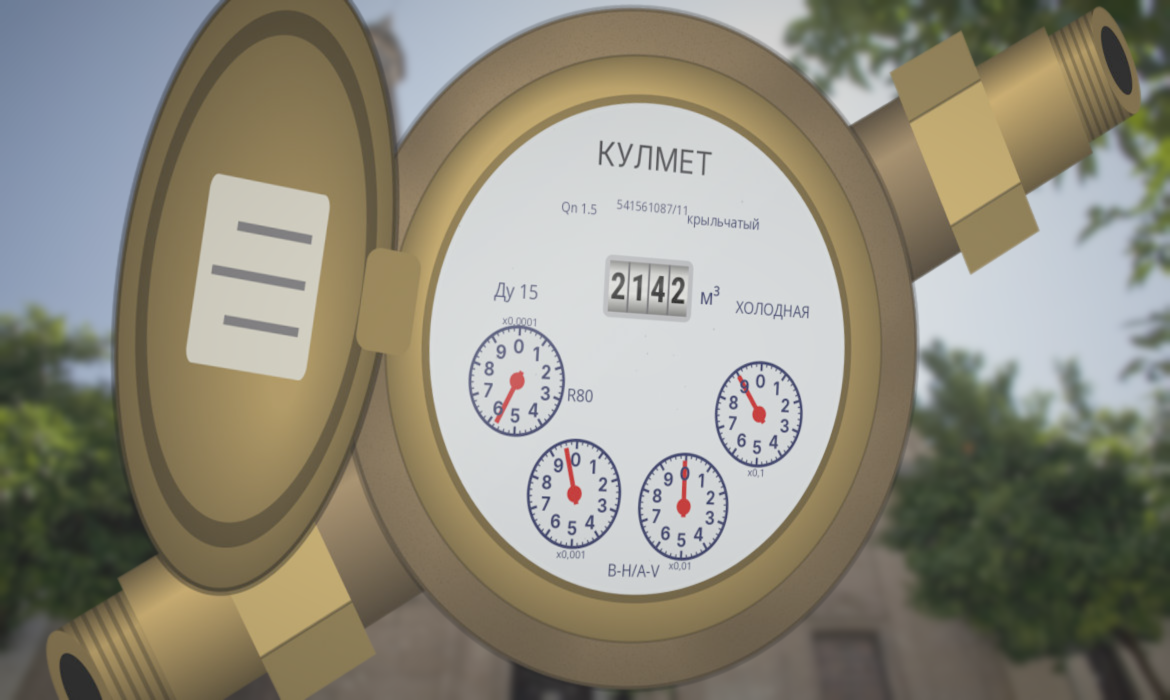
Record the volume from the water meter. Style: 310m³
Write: 2142.8995m³
